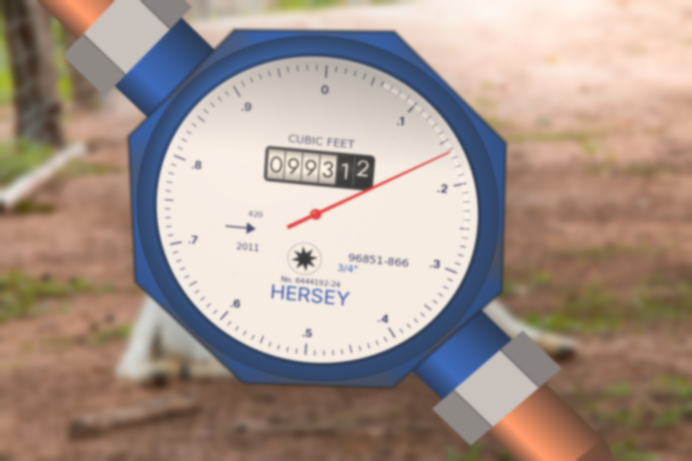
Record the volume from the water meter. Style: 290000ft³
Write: 99312.16ft³
